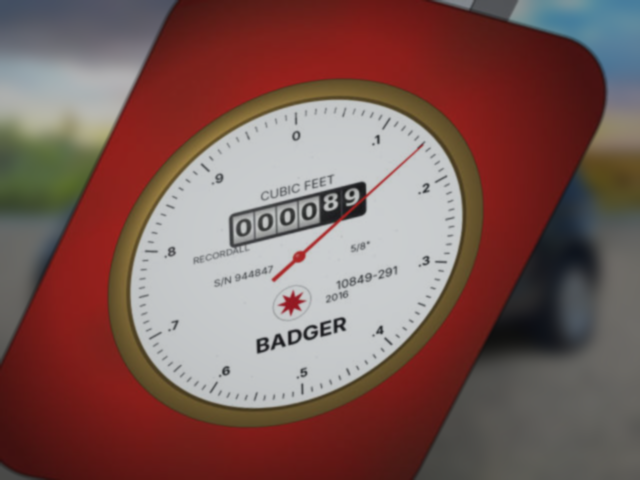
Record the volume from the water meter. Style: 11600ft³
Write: 89.15ft³
